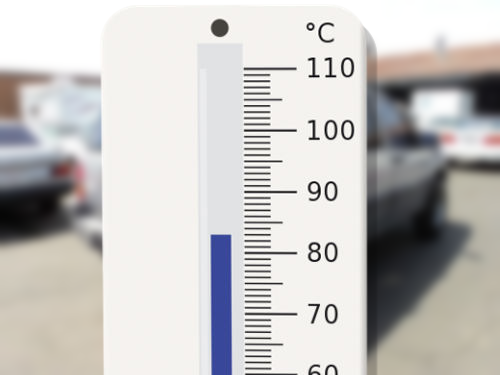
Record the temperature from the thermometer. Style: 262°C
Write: 83°C
